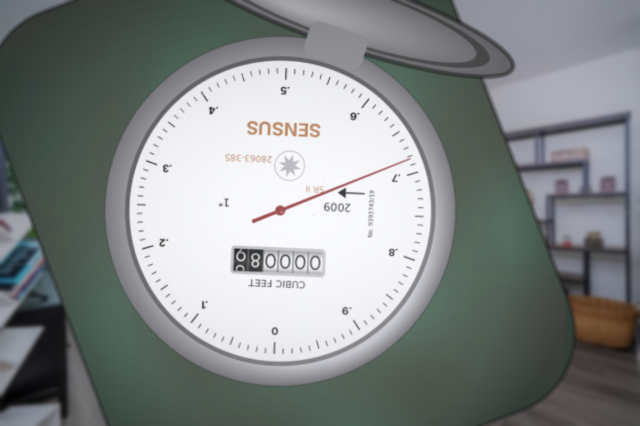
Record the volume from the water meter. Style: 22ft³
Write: 88.68ft³
